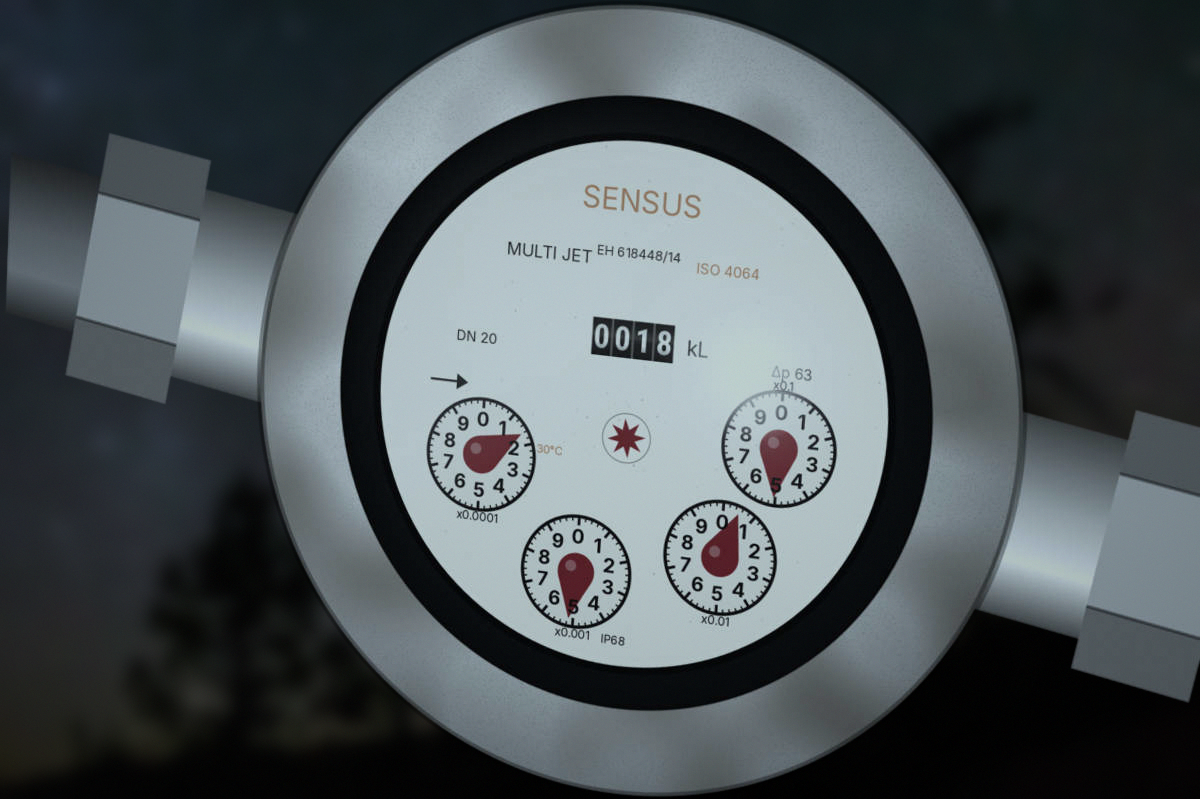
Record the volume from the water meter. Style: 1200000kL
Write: 18.5051kL
